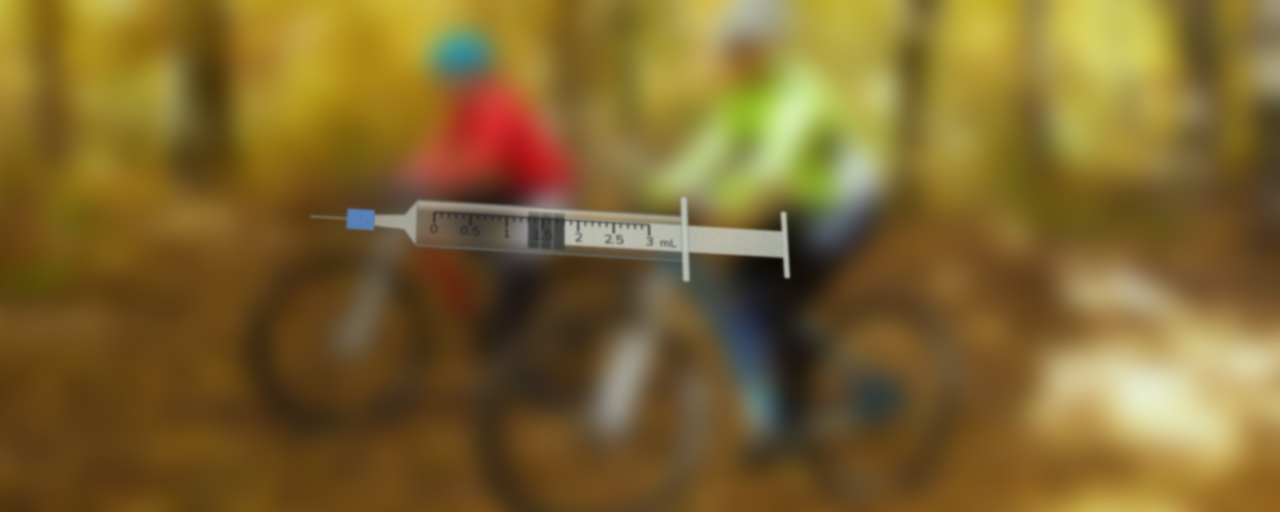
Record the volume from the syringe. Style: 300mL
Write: 1.3mL
